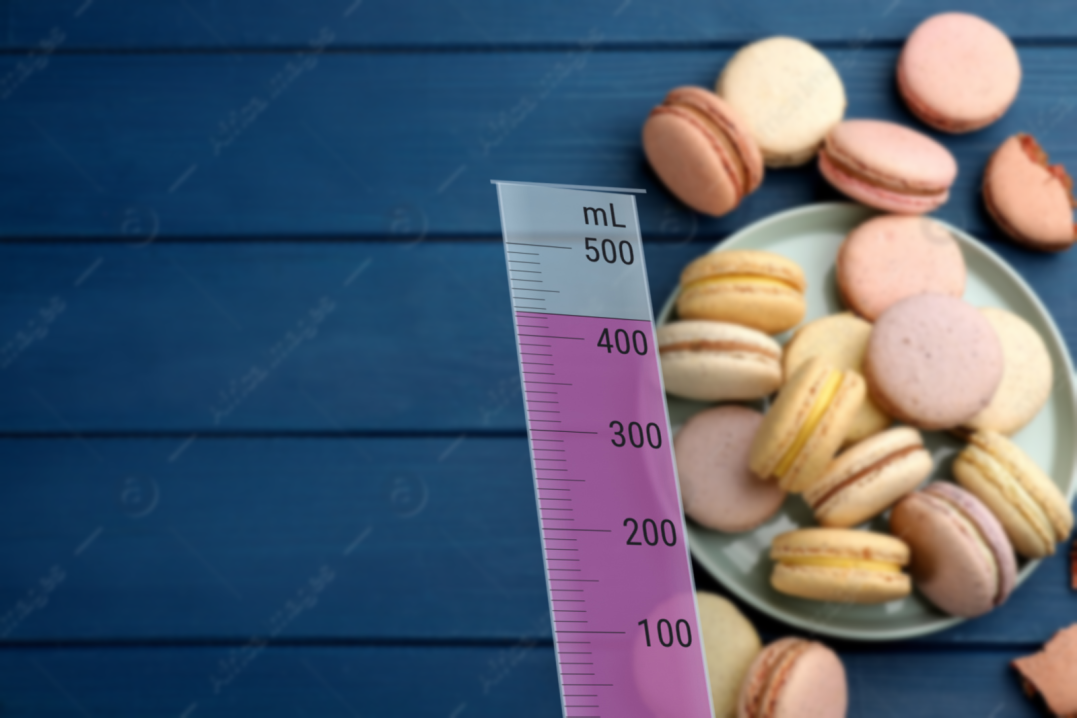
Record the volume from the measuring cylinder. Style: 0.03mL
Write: 425mL
